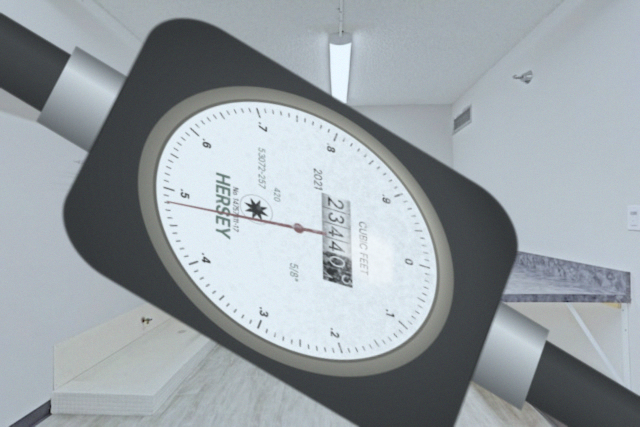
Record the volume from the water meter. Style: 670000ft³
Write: 234403.48ft³
